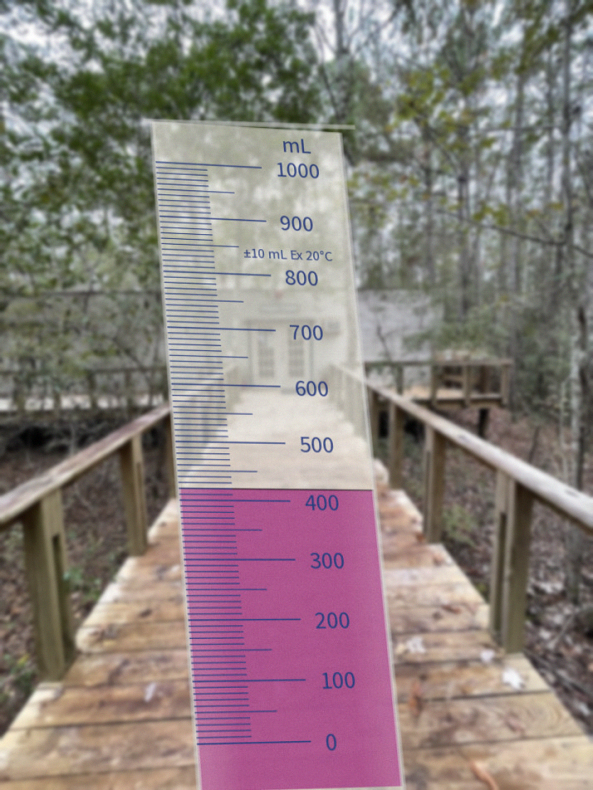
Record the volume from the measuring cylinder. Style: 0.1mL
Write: 420mL
